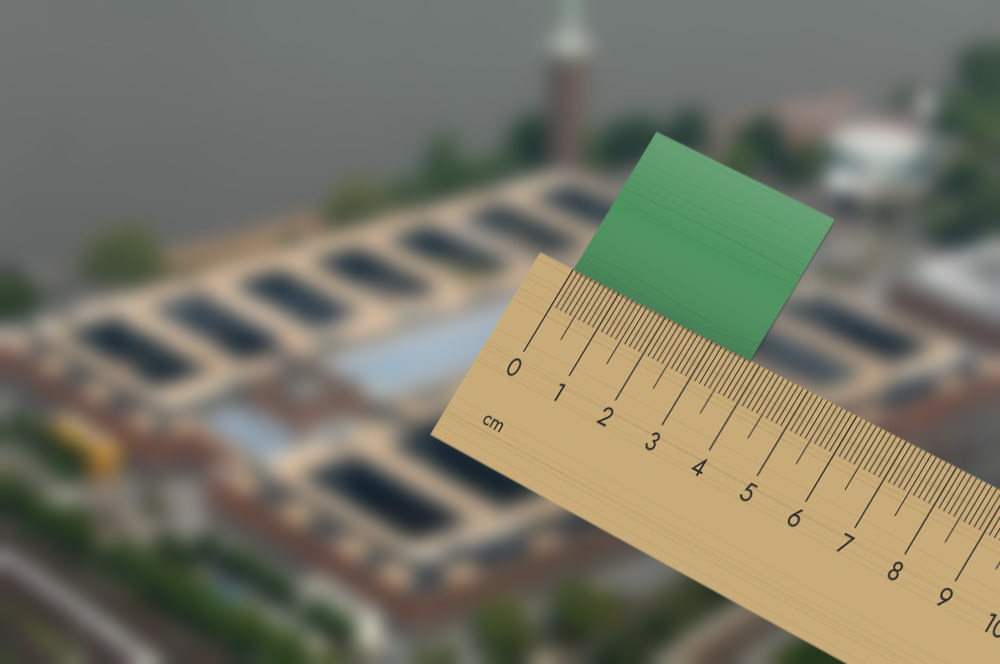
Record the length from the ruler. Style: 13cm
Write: 3.8cm
